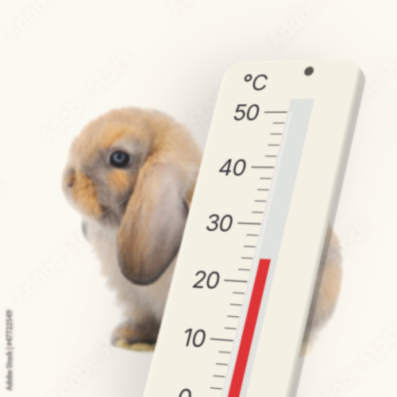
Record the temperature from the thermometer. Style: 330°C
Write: 24°C
